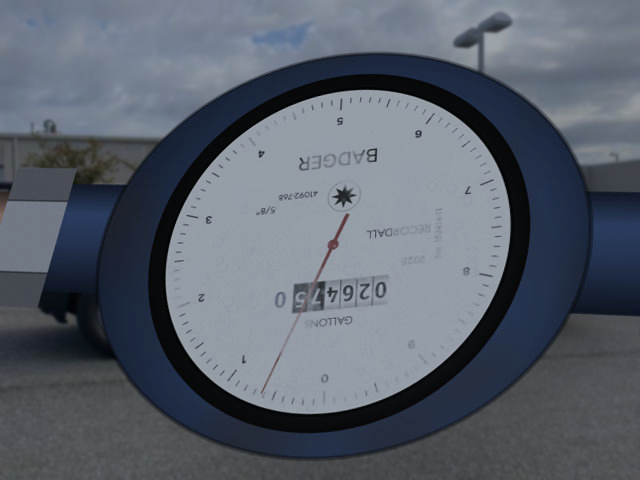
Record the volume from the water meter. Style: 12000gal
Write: 264750.6gal
